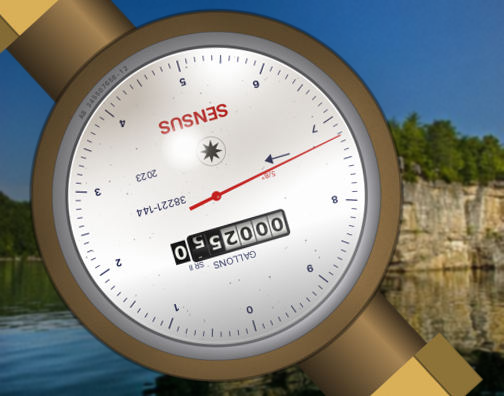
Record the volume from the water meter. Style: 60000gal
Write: 2547.2gal
